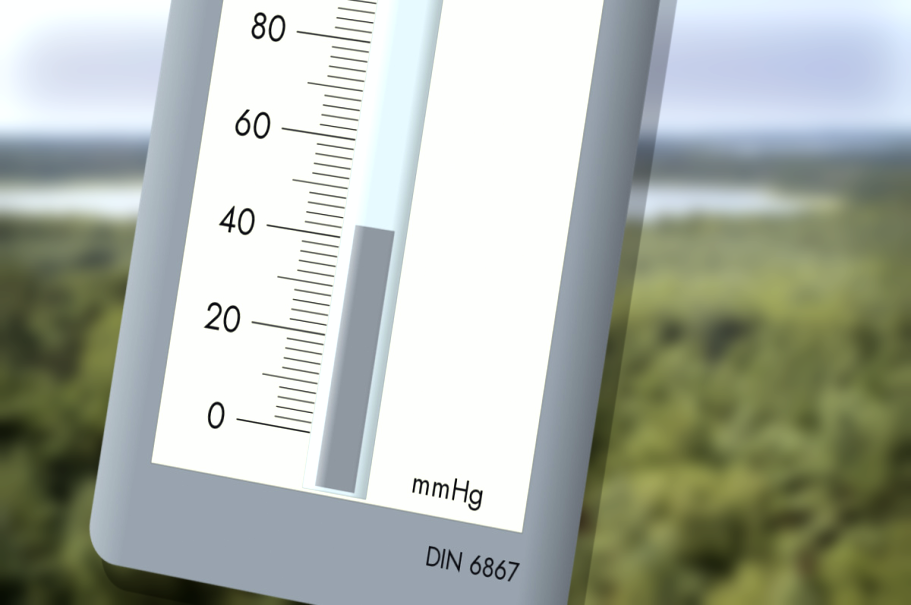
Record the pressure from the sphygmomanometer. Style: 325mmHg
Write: 43mmHg
